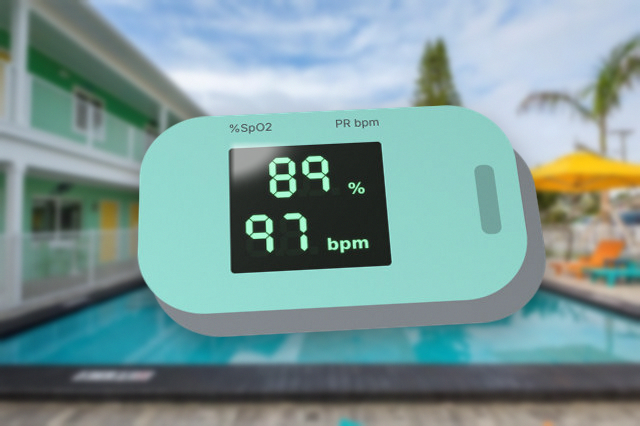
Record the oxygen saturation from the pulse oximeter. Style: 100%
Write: 89%
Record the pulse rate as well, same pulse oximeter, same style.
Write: 97bpm
